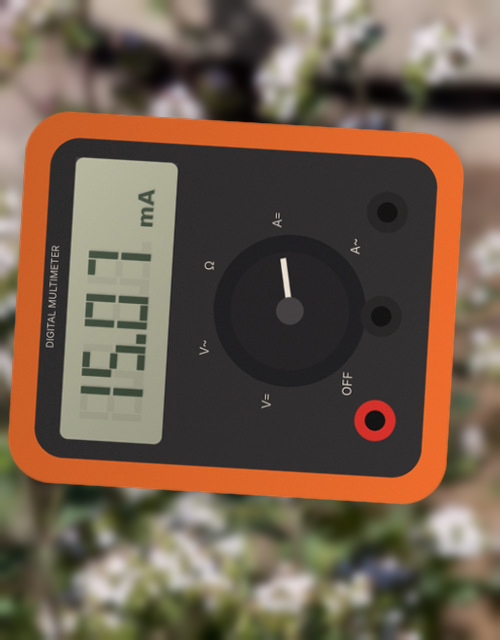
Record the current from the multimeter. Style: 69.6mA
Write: 15.07mA
